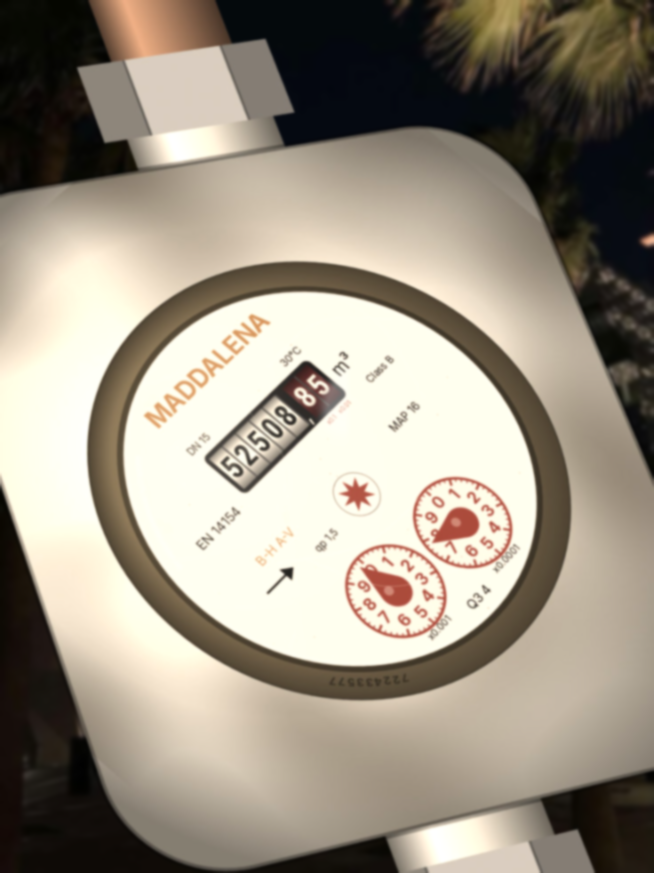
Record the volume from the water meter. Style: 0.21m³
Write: 52508.8497m³
